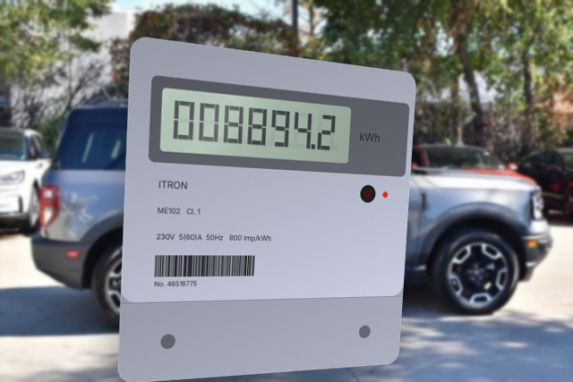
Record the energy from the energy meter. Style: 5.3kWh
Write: 8894.2kWh
